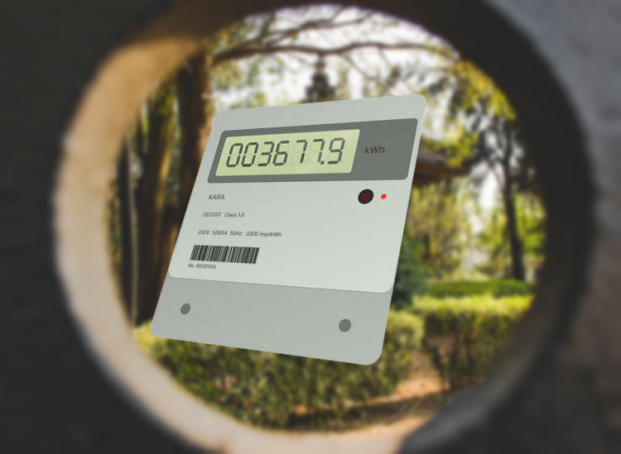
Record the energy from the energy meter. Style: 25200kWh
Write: 3677.9kWh
